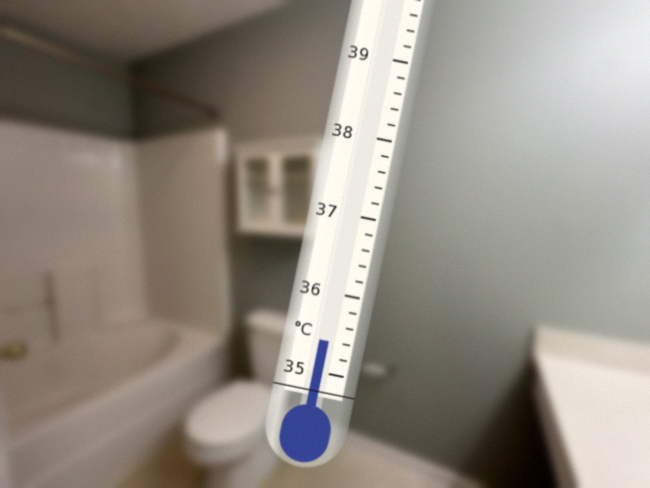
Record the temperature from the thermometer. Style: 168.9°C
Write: 35.4°C
